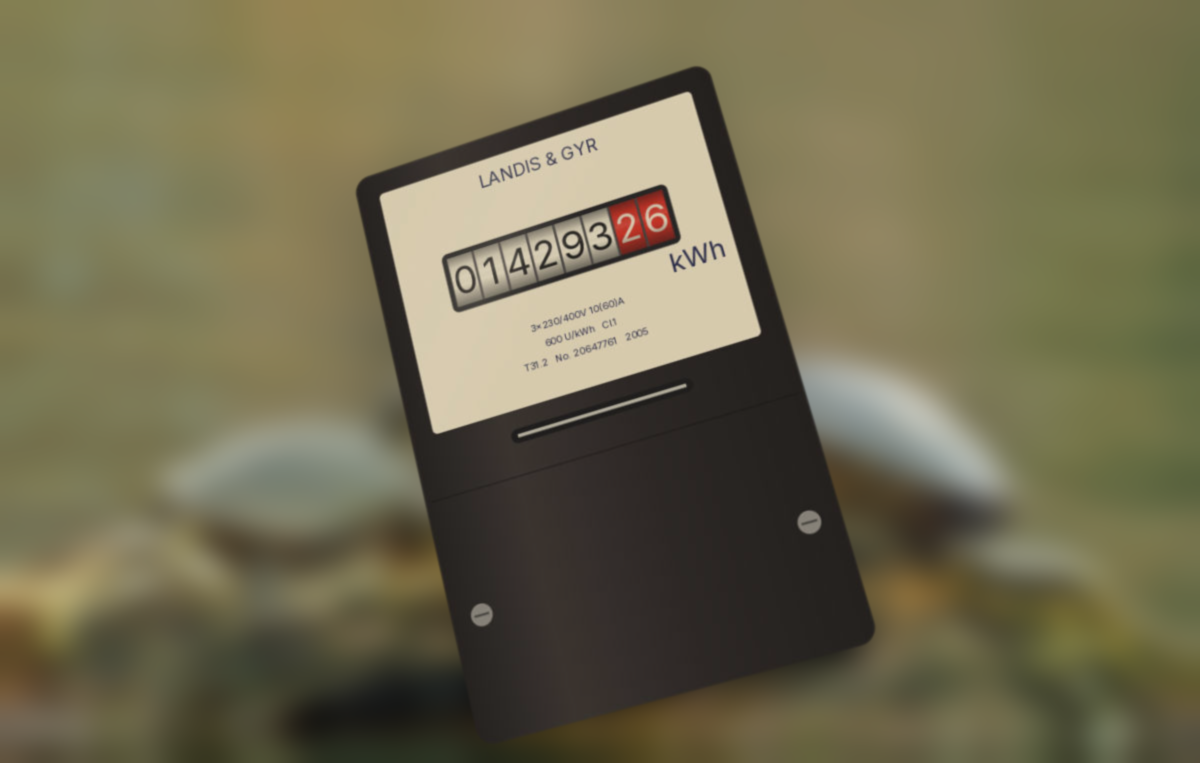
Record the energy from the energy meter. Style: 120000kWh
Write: 14293.26kWh
